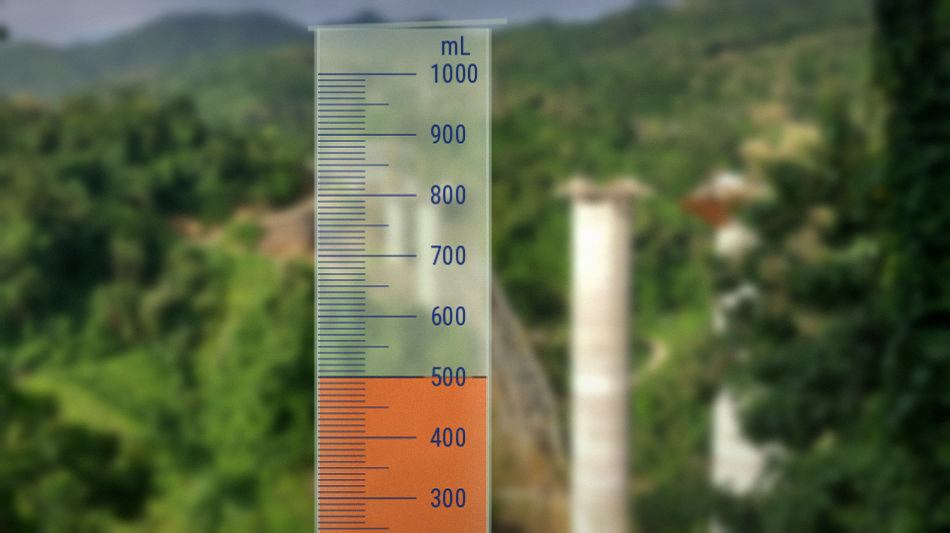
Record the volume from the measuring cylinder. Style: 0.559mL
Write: 500mL
